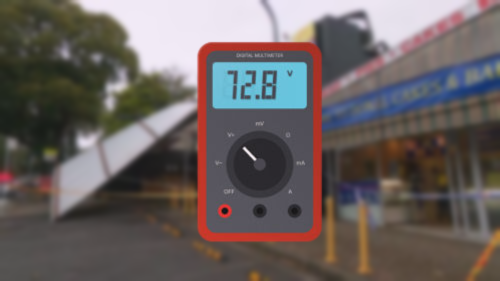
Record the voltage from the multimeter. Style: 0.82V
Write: 72.8V
